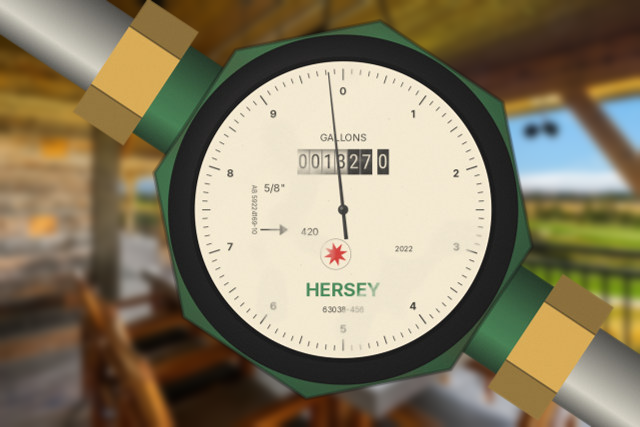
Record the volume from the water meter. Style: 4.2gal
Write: 13269.8gal
